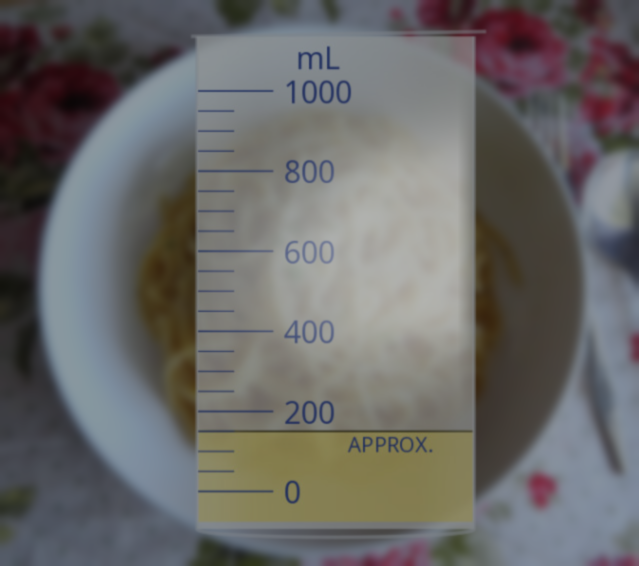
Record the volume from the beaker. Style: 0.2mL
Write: 150mL
